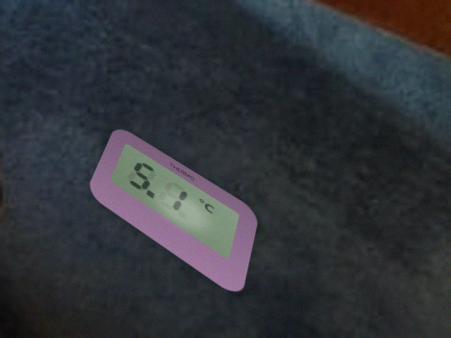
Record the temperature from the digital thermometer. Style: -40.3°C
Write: 5.1°C
